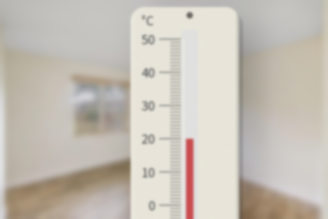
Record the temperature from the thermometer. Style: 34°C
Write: 20°C
